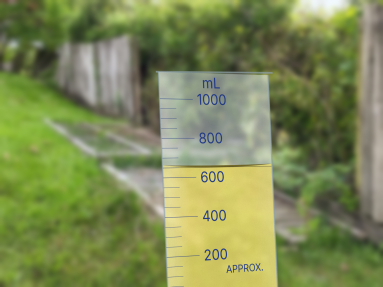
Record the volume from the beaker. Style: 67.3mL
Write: 650mL
